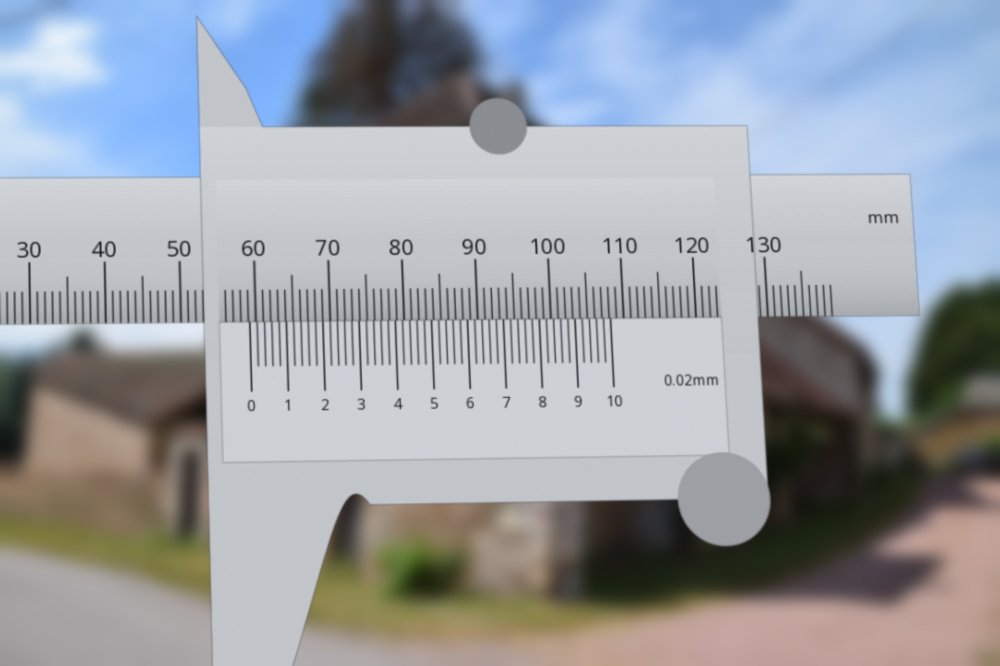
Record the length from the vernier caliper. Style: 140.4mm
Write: 59.2mm
